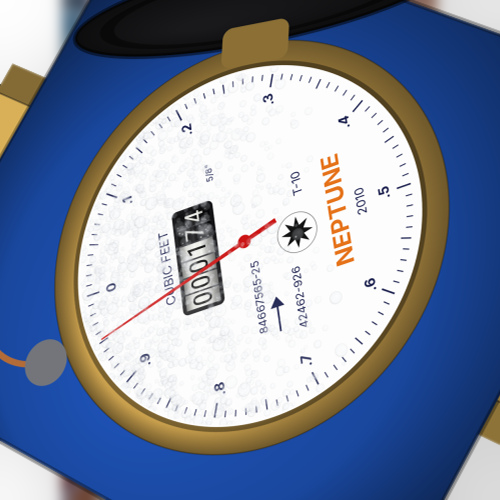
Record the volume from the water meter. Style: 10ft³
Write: 173.95ft³
